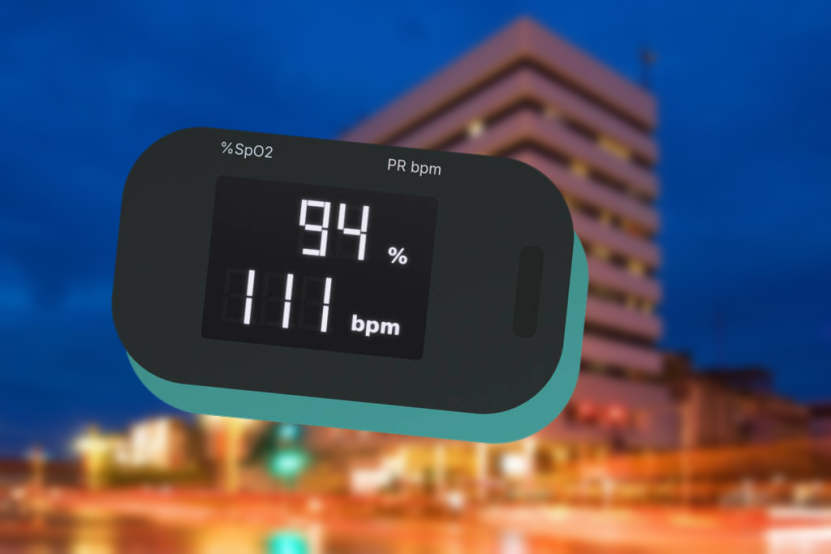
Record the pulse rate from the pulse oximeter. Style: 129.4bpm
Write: 111bpm
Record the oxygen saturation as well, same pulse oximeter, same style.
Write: 94%
